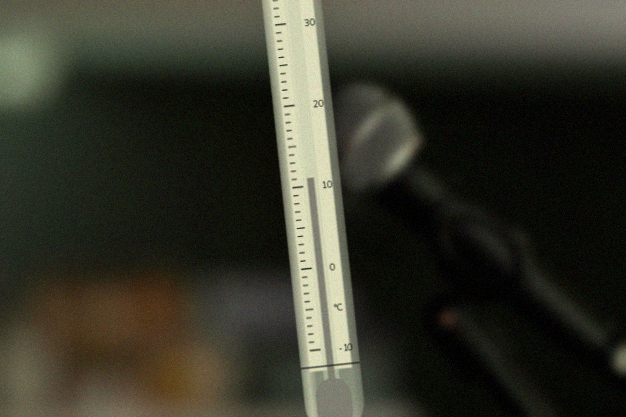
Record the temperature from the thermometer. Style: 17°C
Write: 11°C
